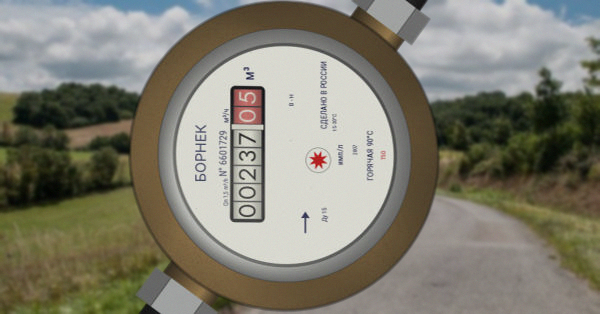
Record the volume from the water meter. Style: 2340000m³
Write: 237.05m³
